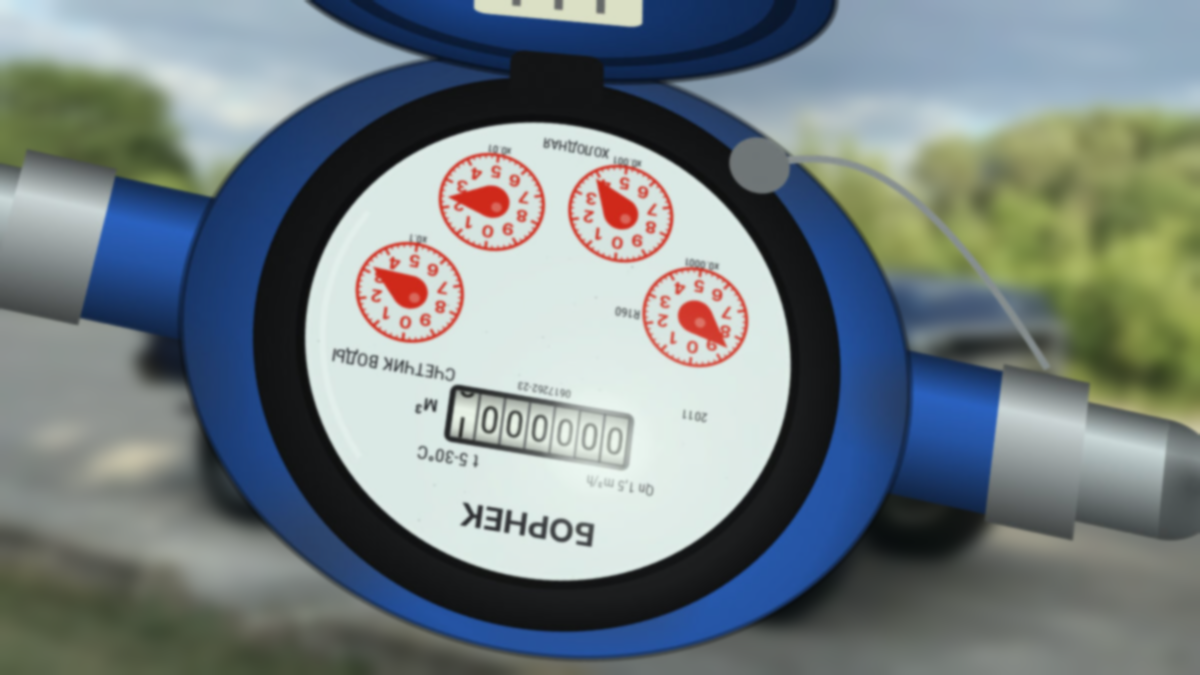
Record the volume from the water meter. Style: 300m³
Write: 1.3238m³
